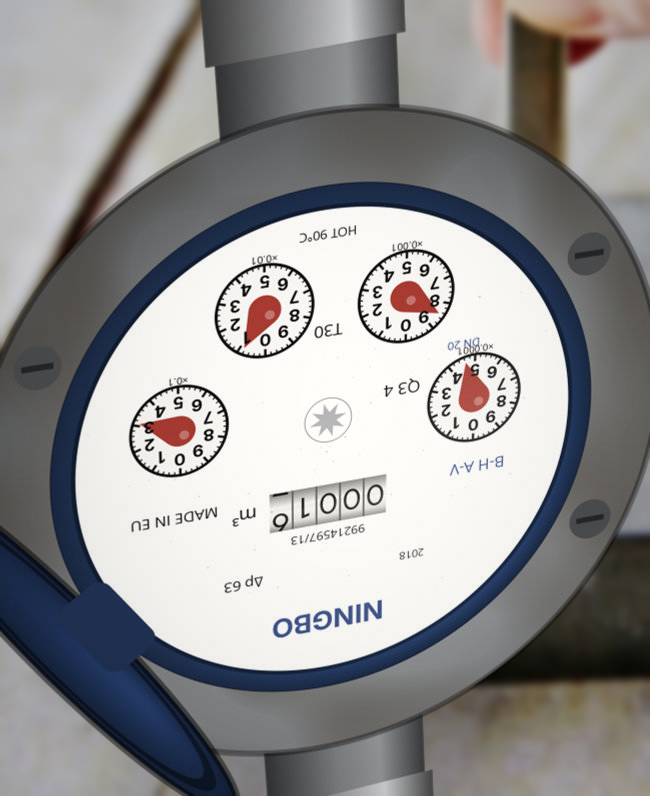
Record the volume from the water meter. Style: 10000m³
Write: 16.3084m³
